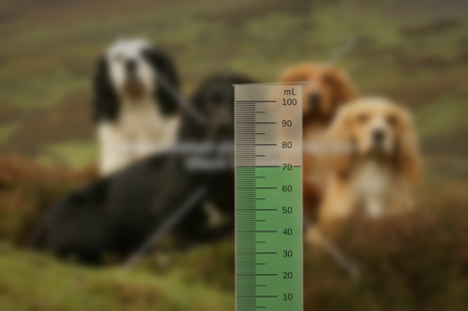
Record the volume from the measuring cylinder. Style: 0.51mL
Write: 70mL
